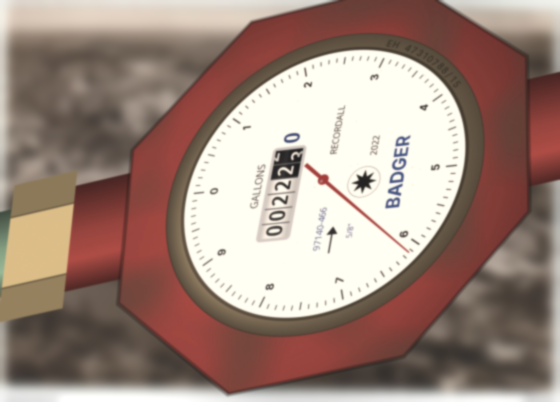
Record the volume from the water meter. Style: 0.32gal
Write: 22226.1gal
